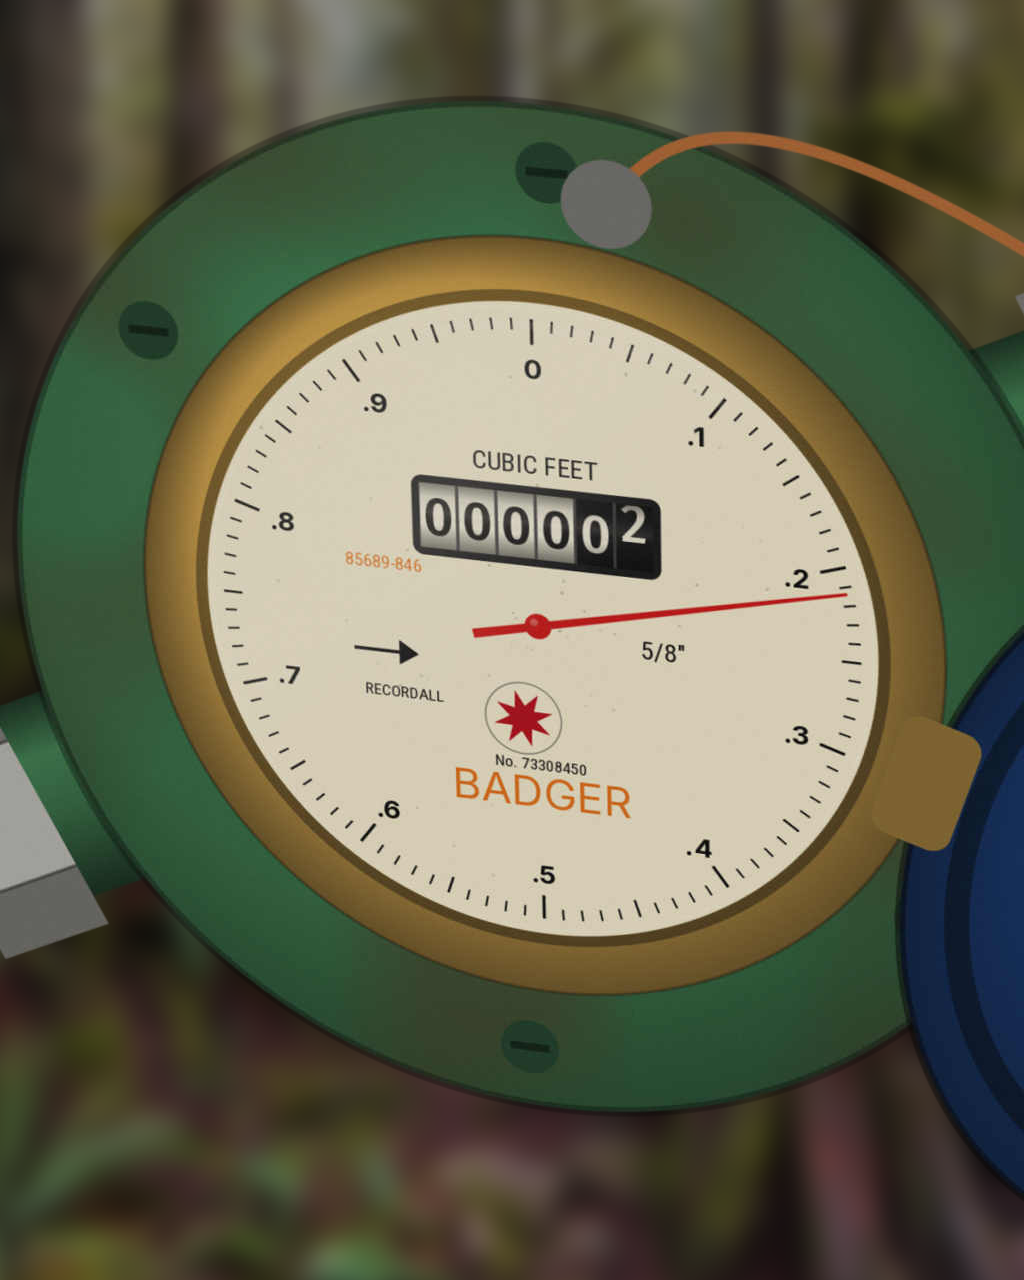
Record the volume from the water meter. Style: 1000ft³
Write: 2.21ft³
